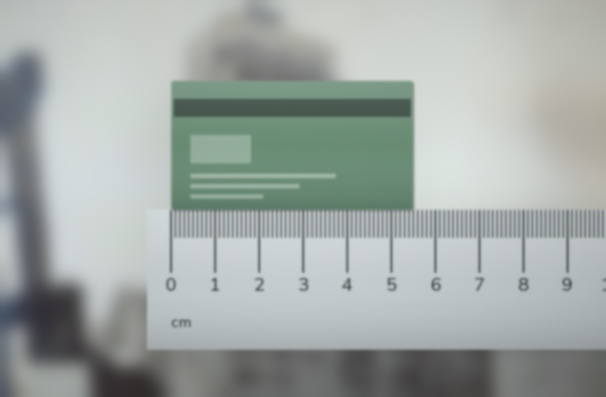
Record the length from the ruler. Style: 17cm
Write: 5.5cm
